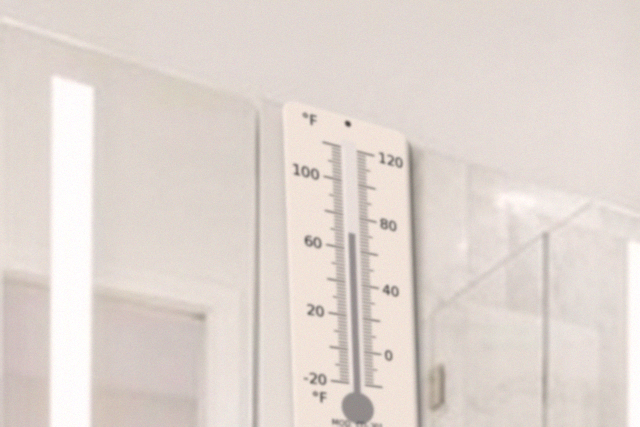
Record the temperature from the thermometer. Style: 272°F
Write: 70°F
